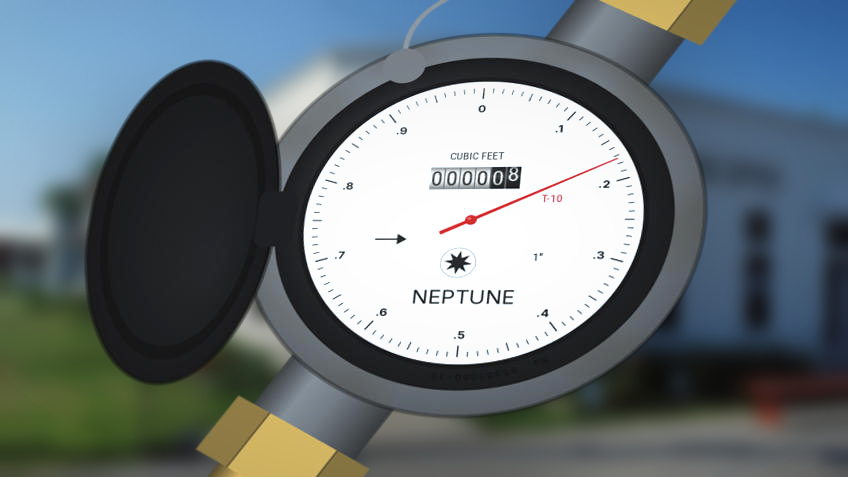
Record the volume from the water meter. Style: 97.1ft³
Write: 8.17ft³
